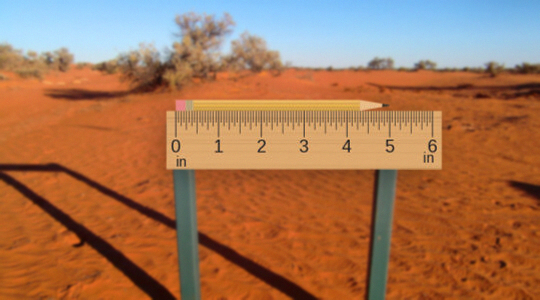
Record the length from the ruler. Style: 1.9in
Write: 5in
